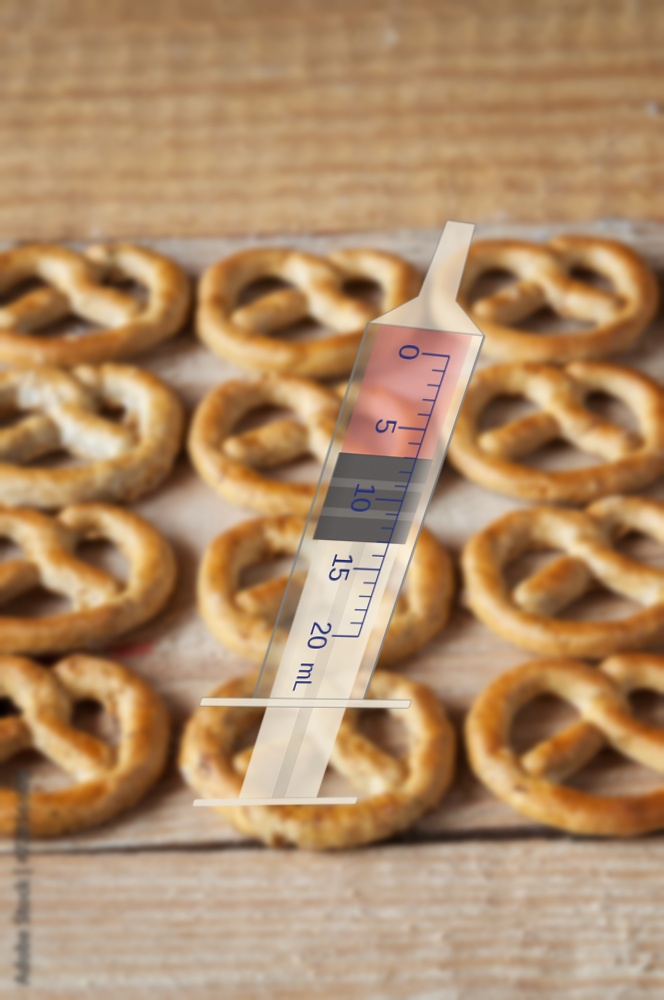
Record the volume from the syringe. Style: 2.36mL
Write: 7mL
